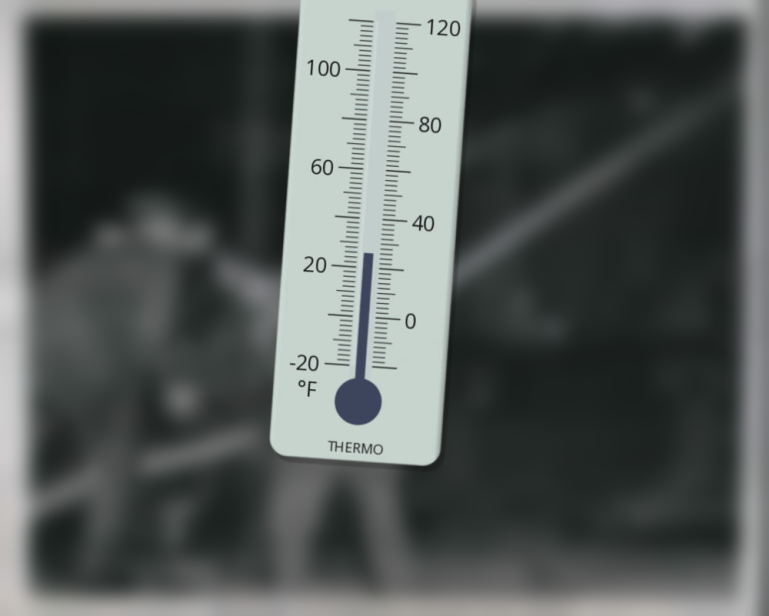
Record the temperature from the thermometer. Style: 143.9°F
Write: 26°F
